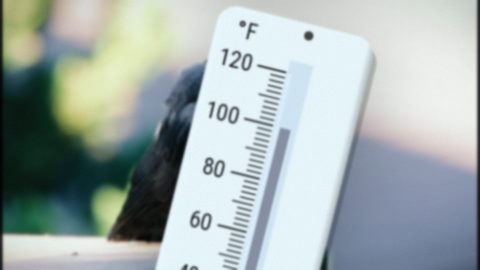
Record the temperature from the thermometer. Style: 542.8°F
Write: 100°F
